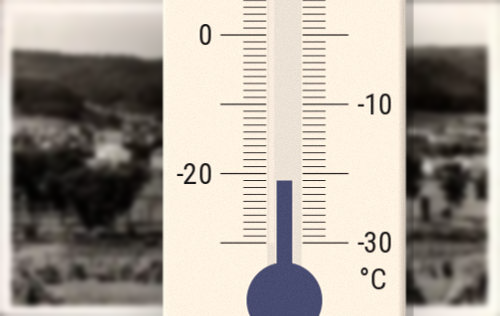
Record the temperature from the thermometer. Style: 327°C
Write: -21°C
